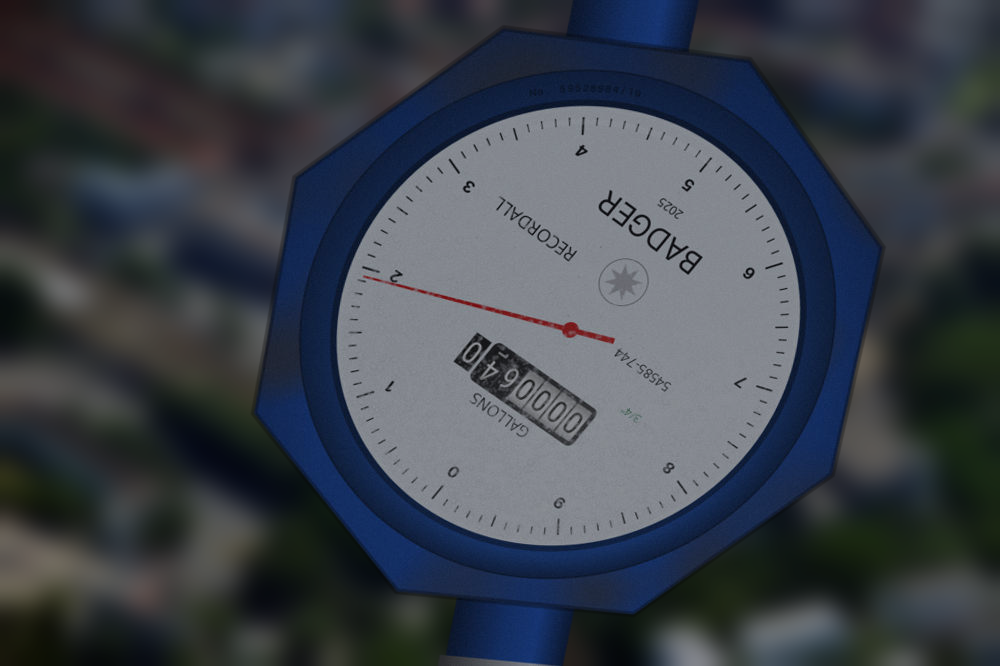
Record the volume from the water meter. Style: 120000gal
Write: 641.9gal
